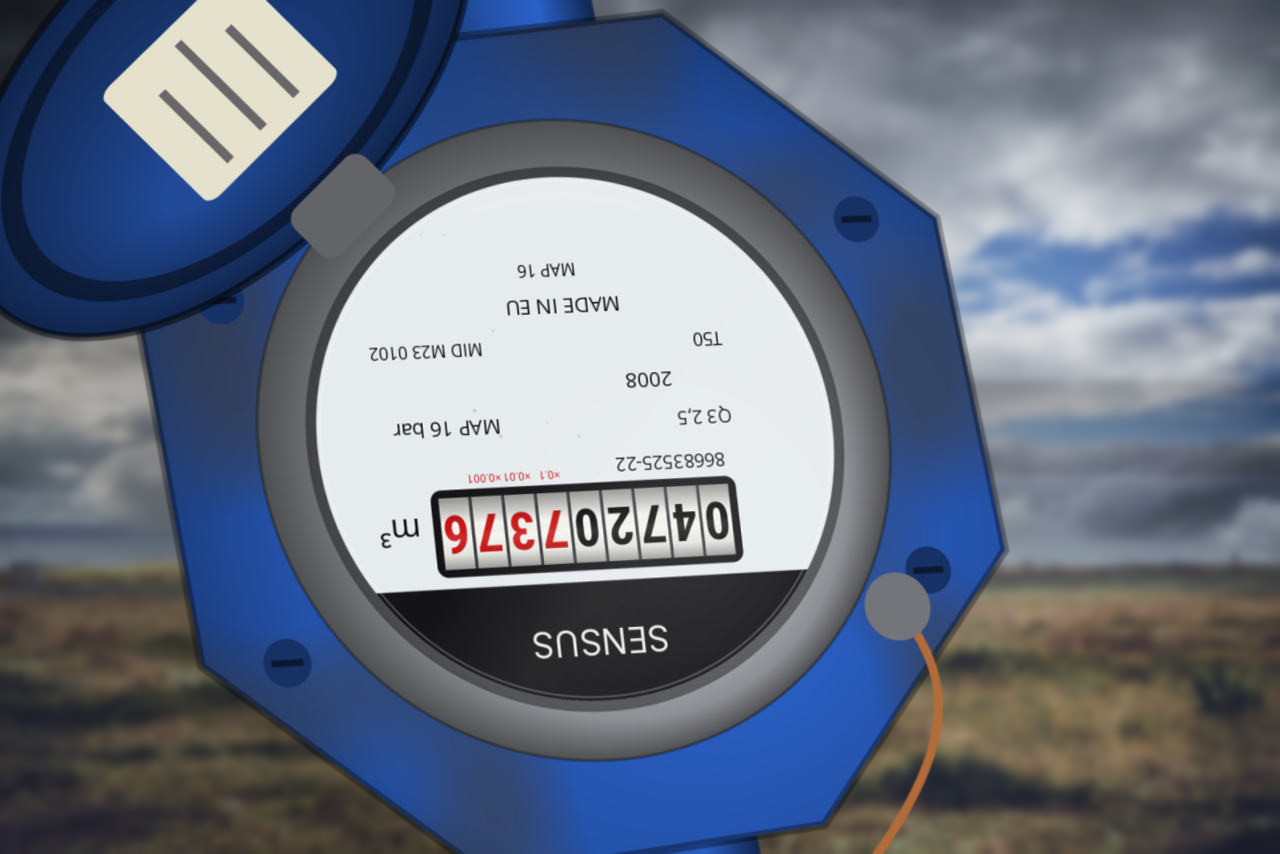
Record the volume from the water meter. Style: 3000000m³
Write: 4720.7376m³
